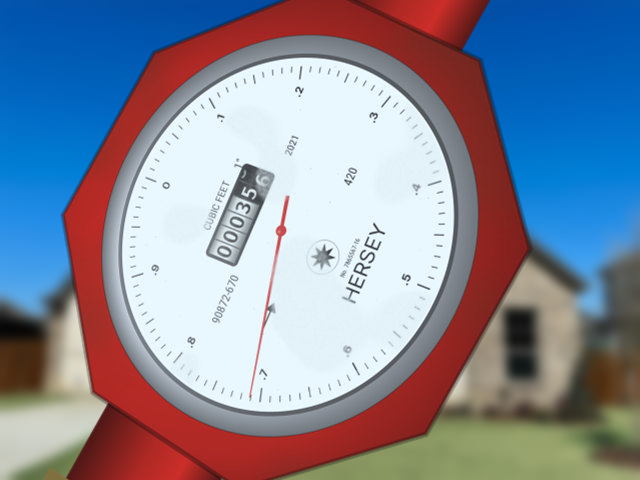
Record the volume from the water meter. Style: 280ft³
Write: 355.71ft³
